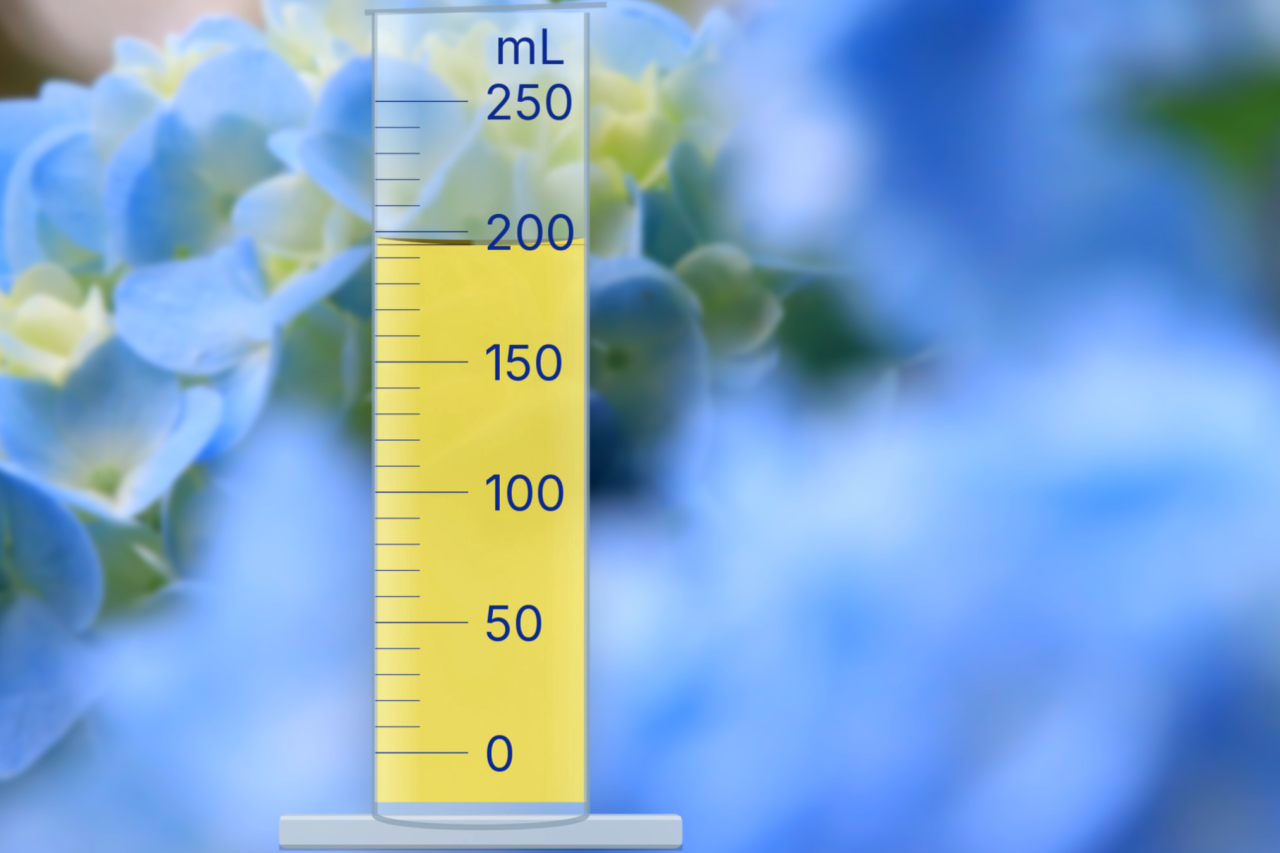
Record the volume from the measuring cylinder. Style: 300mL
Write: 195mL
